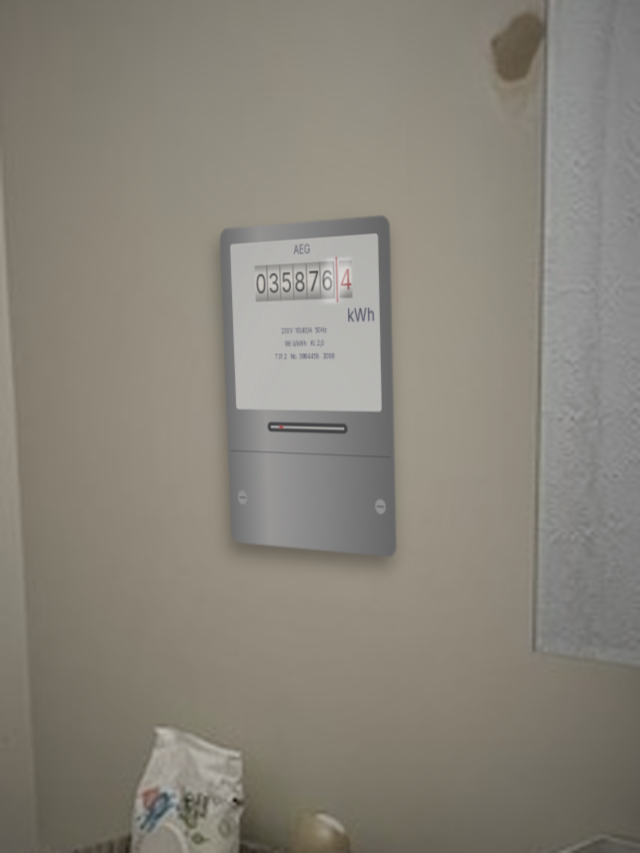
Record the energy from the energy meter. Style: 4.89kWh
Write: 35876.4kWh
